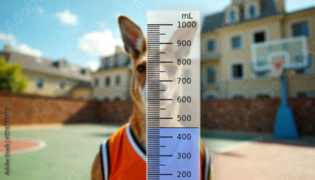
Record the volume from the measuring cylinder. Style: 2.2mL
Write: 450mL
